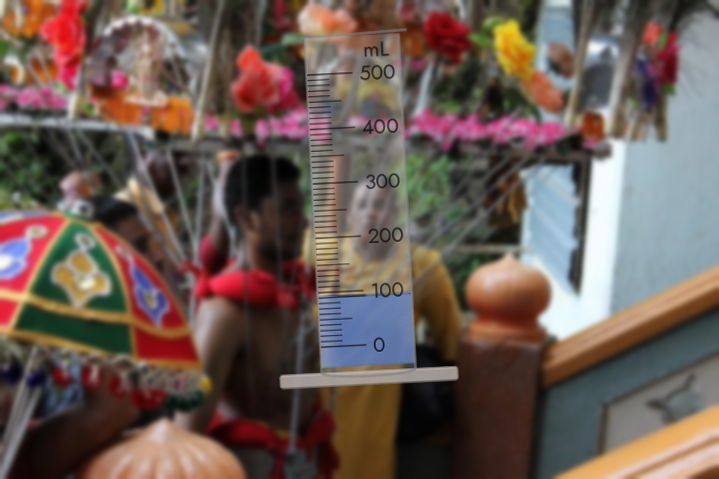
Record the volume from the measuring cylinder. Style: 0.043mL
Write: 90mL
